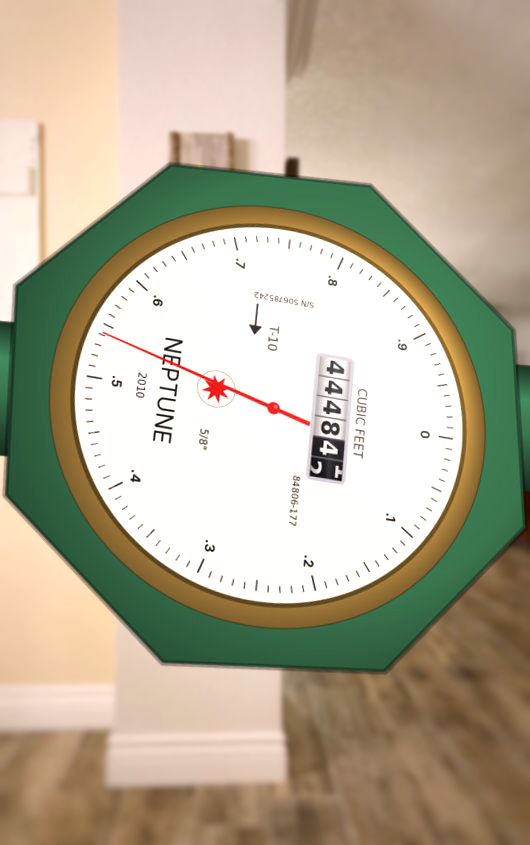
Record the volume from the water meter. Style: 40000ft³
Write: 444841.54ft³
